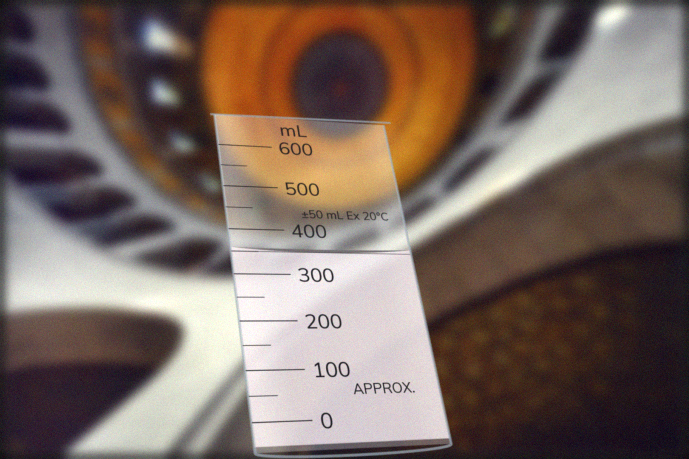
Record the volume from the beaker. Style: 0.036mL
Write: 350mL
